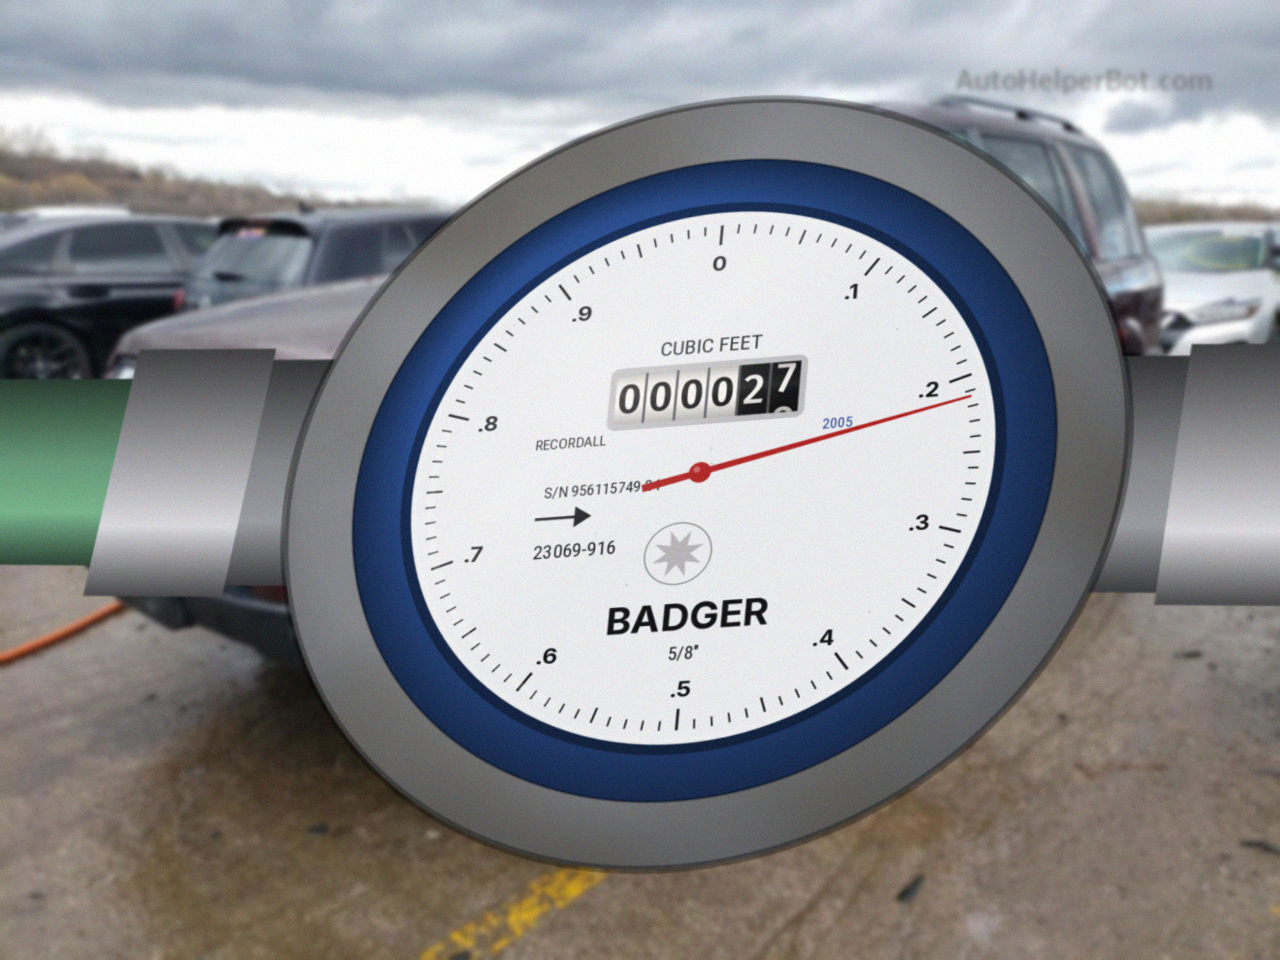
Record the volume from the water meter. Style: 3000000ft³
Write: 27.21ft³
